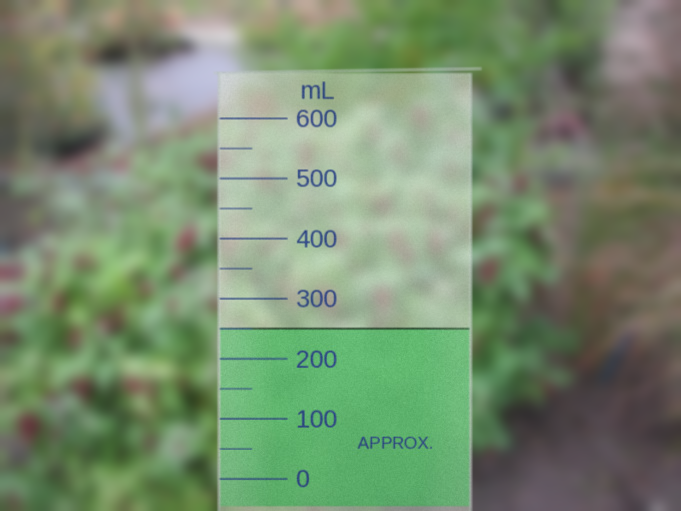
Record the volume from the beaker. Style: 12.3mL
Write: 250mL
